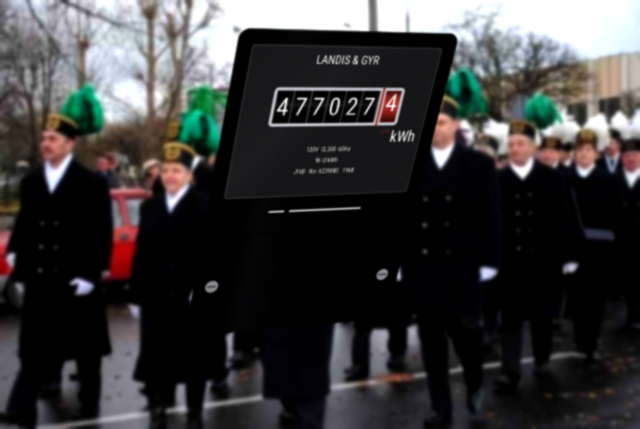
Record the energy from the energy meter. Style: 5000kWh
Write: 477027.4kWh
